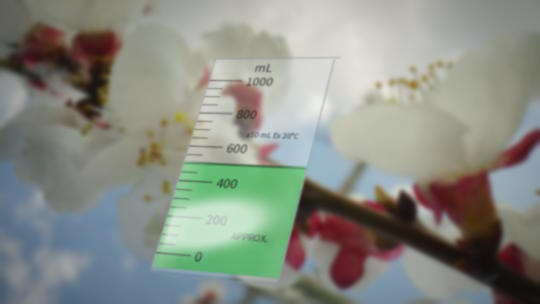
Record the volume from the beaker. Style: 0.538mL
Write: 500mL
